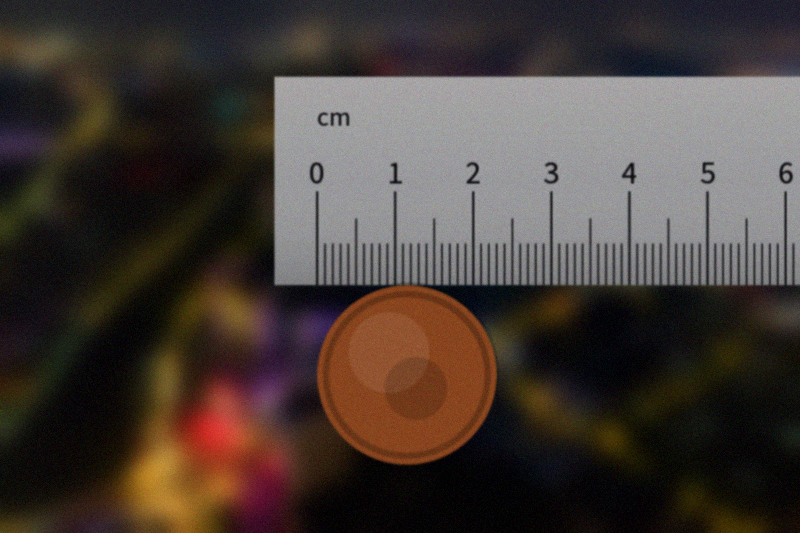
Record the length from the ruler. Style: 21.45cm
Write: 2.3cm
